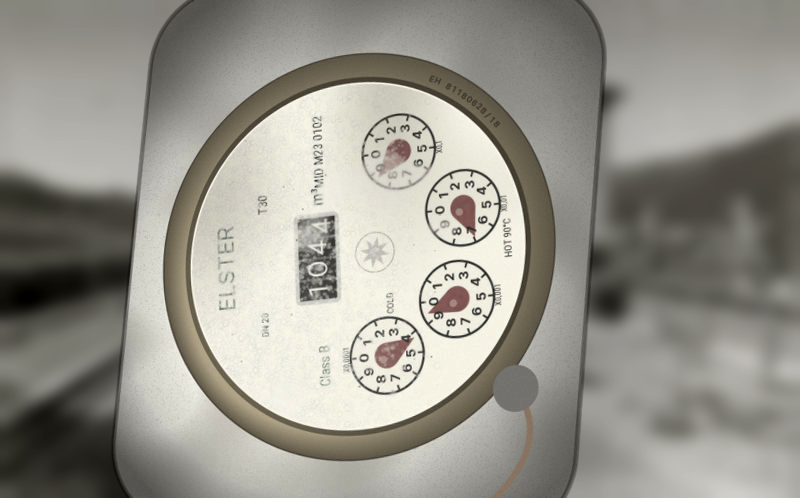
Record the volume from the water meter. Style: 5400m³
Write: 1043.8694m³
